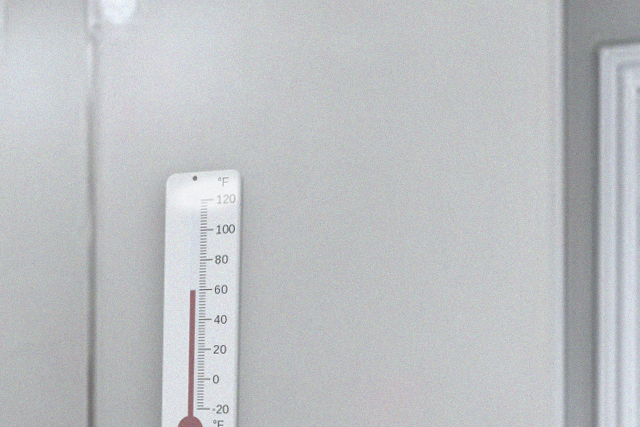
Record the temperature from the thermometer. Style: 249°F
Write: 60°F
